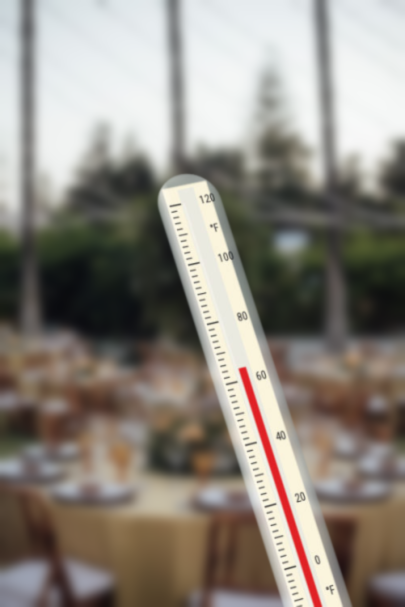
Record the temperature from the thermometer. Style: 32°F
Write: 64°F
